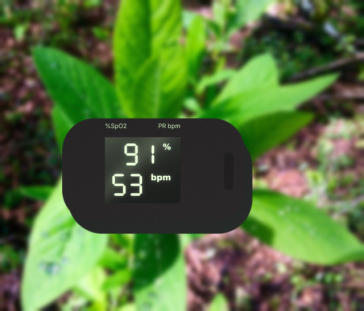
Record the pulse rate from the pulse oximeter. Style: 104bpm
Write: 53bpm
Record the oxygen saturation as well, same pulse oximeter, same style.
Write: 91%
